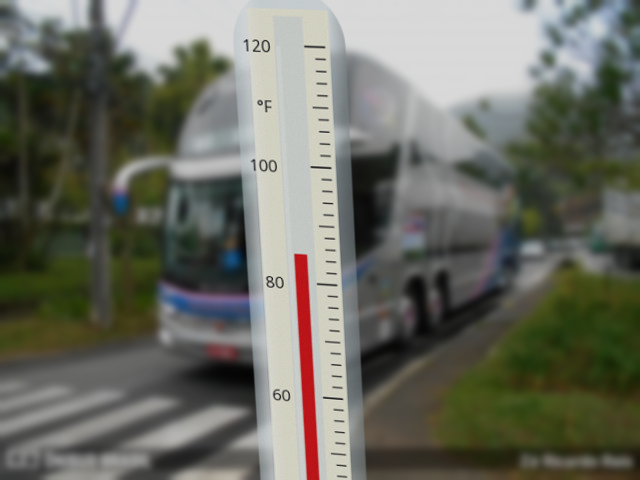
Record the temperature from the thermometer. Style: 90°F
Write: 85°F
